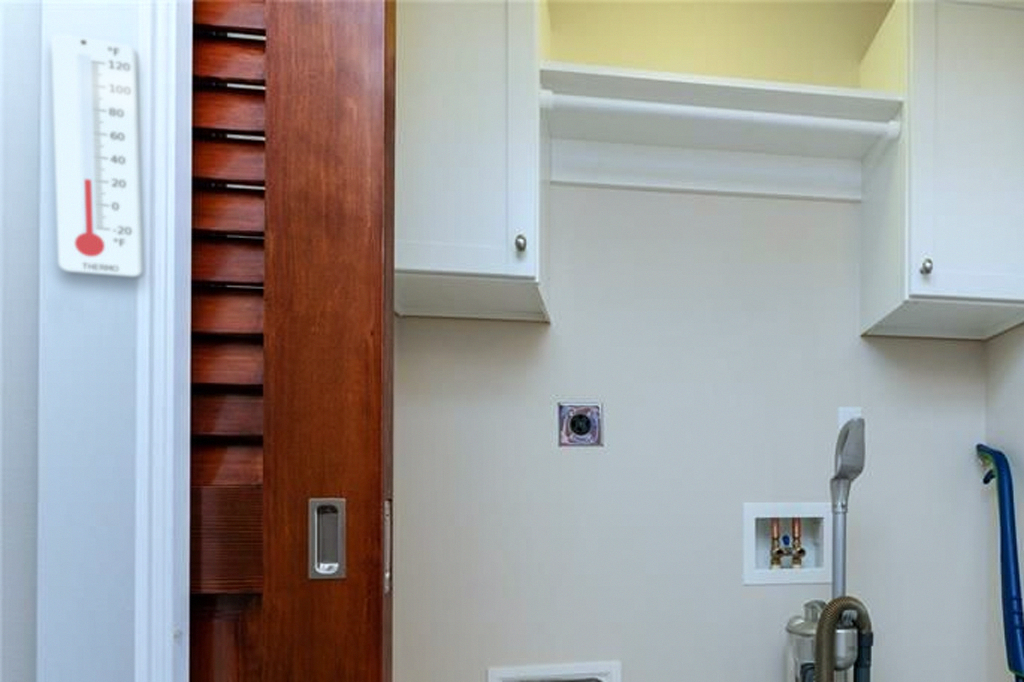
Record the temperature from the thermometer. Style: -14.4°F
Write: 20°F
